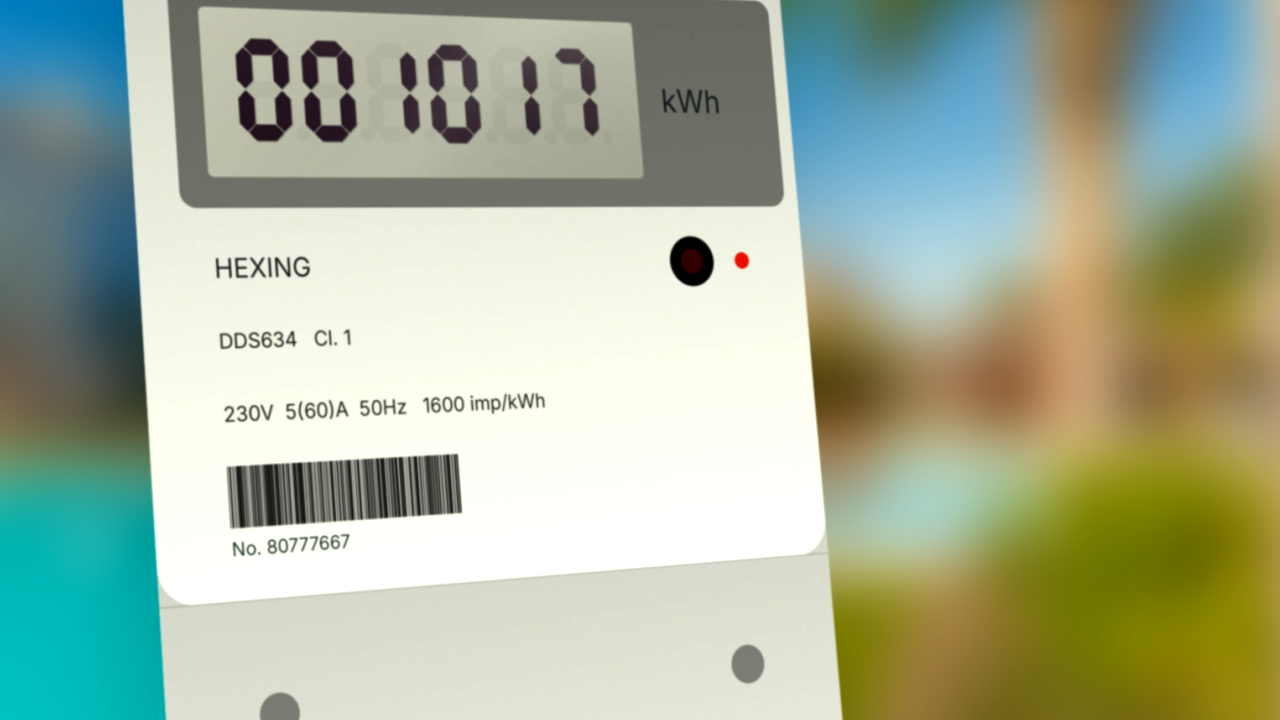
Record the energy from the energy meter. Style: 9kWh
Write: 1017kWh
